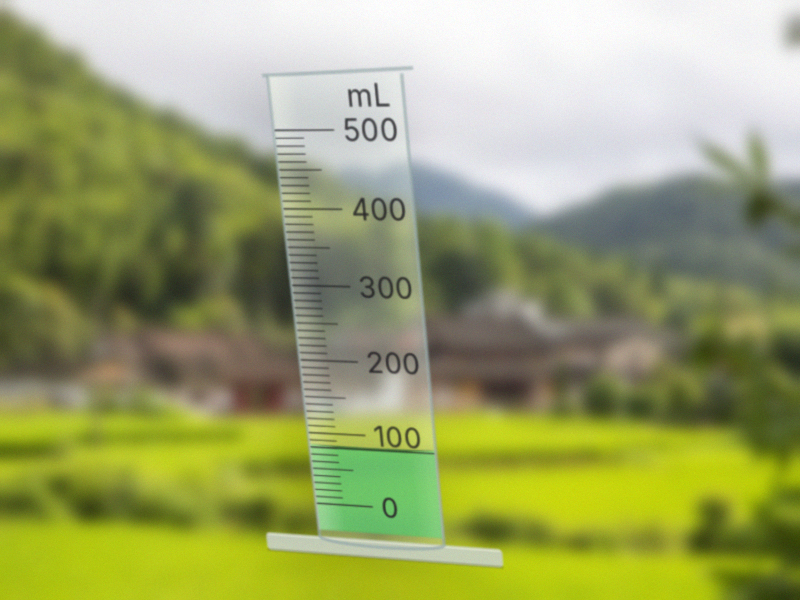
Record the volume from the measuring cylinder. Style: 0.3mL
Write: 80mL
